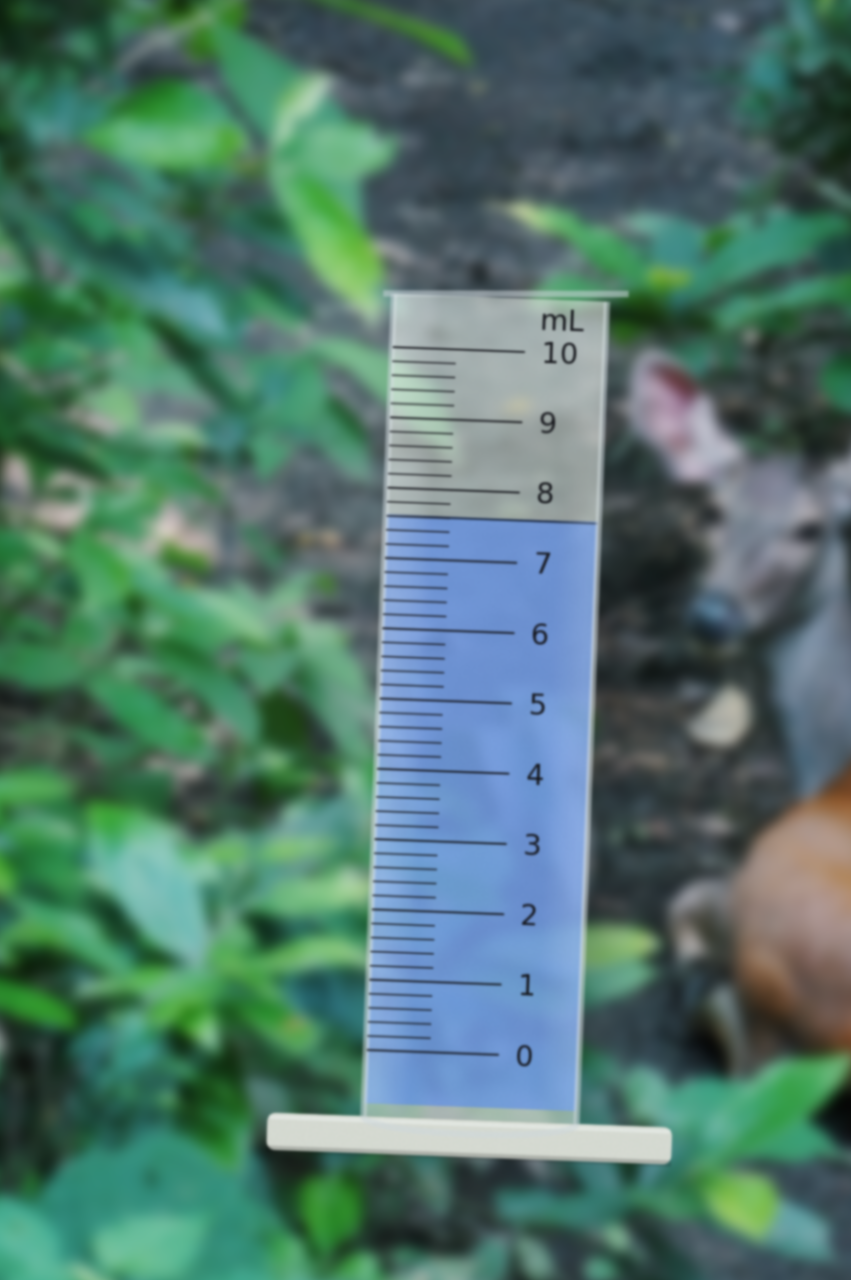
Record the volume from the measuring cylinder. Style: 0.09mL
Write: 7.6mL
